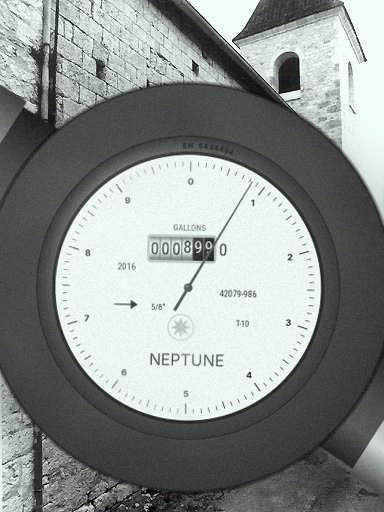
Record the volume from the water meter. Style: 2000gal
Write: 8990.8gal
